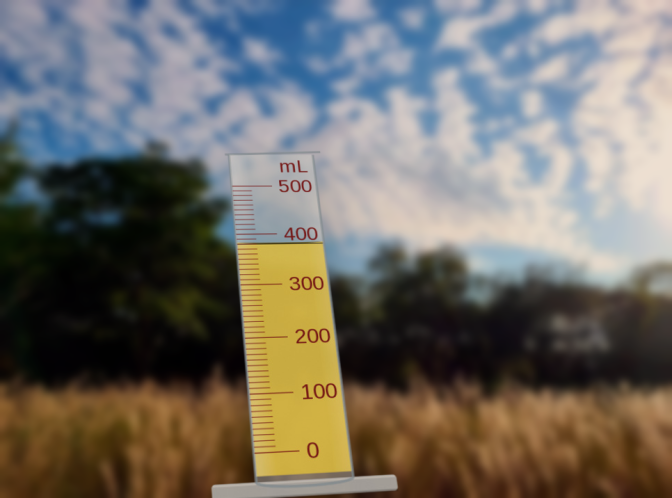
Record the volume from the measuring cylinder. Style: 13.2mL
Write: 380mL
